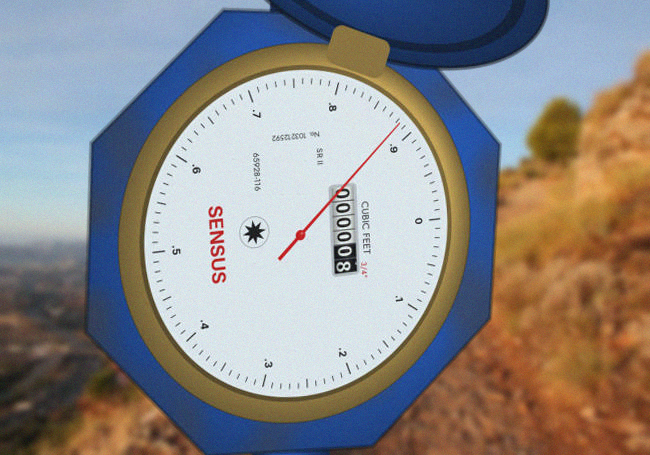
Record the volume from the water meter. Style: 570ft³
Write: 7.88ft³
